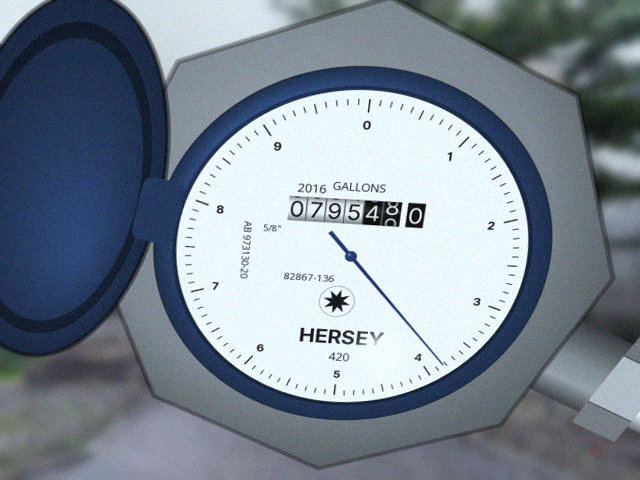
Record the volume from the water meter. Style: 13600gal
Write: 795483.8gal
